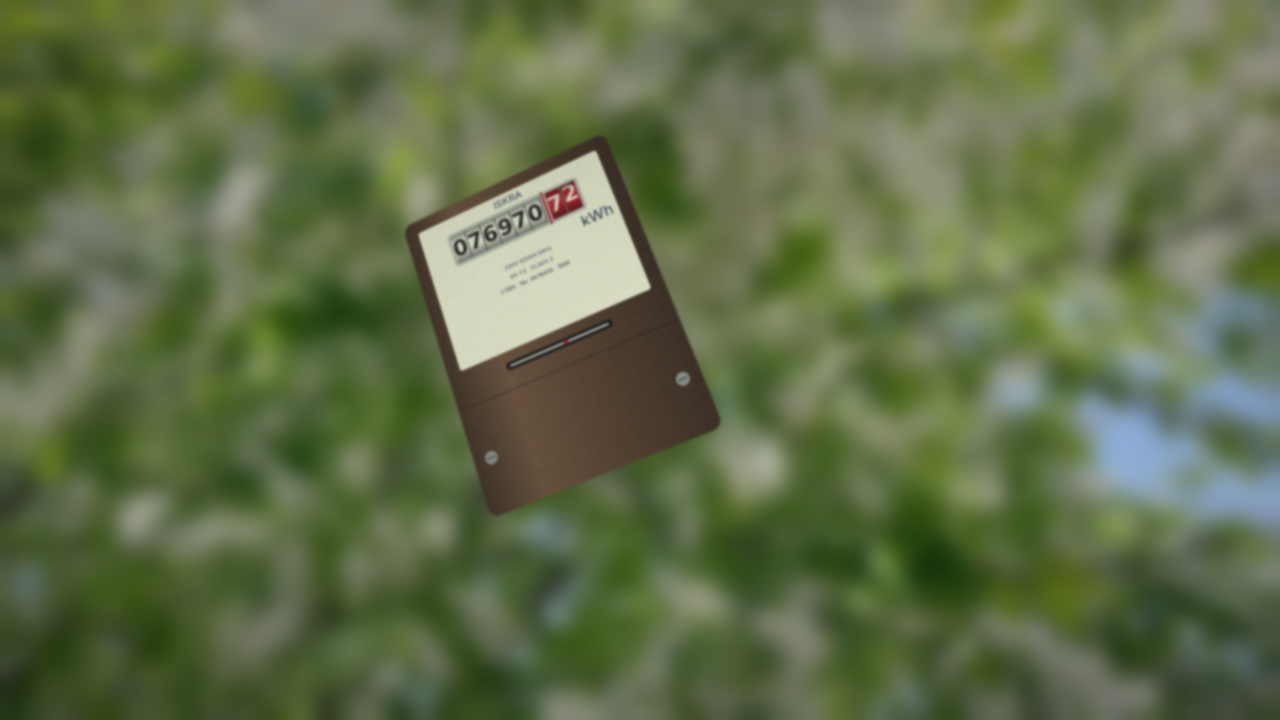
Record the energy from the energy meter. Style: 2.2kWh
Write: 76970.72kWh
